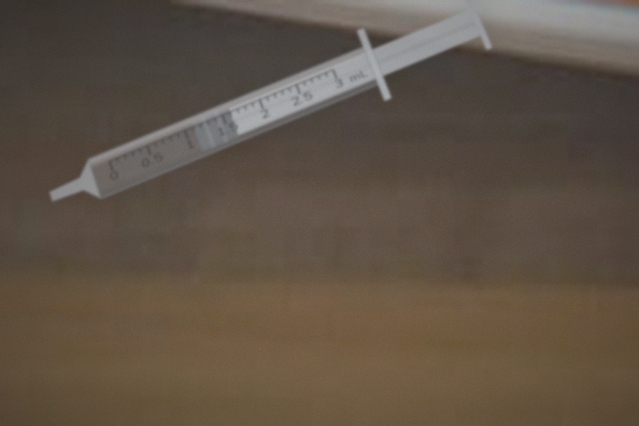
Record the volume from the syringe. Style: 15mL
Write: 1.1mL
